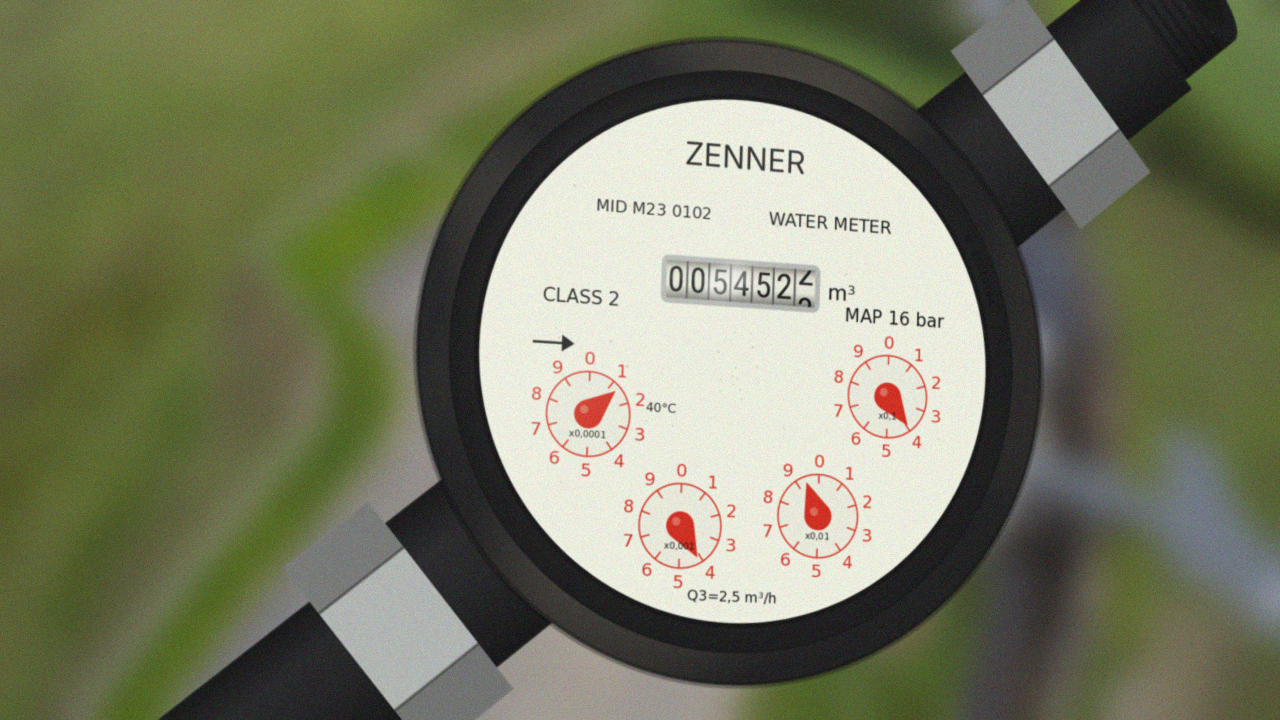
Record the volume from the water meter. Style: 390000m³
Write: 54522.3941m³
